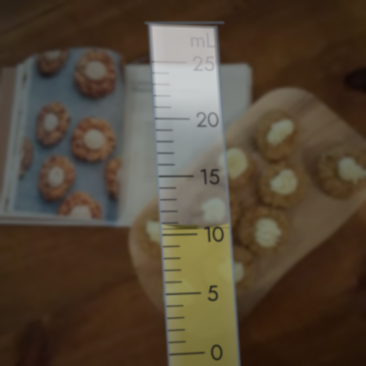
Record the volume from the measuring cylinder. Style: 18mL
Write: 10.5mL
